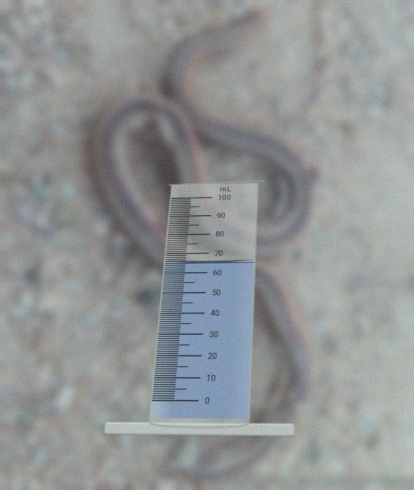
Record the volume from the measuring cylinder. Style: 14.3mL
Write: 65mL
